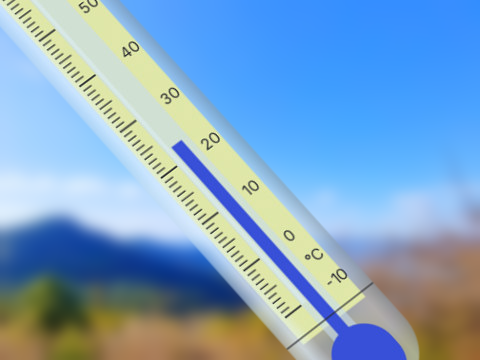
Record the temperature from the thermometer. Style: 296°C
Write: 23°C
